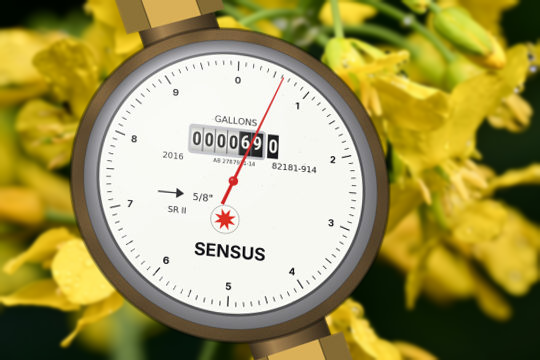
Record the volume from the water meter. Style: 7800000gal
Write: 690.6gal
